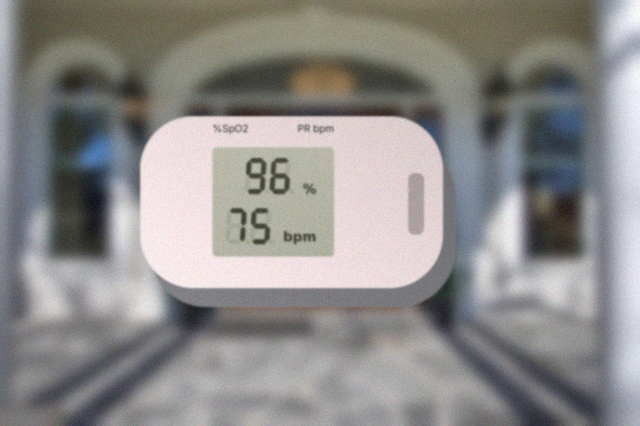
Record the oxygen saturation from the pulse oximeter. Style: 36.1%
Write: 96%
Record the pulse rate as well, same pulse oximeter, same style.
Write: 75bpm
